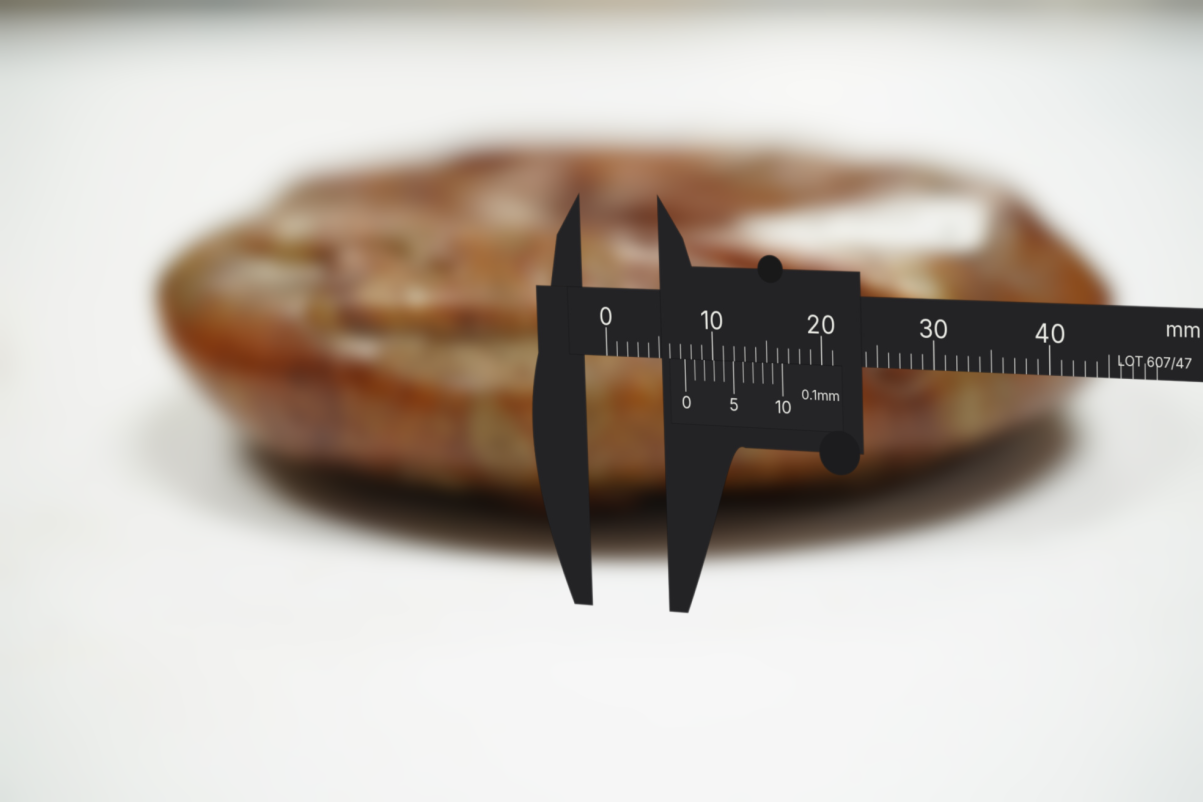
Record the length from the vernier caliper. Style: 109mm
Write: 7.4mm
